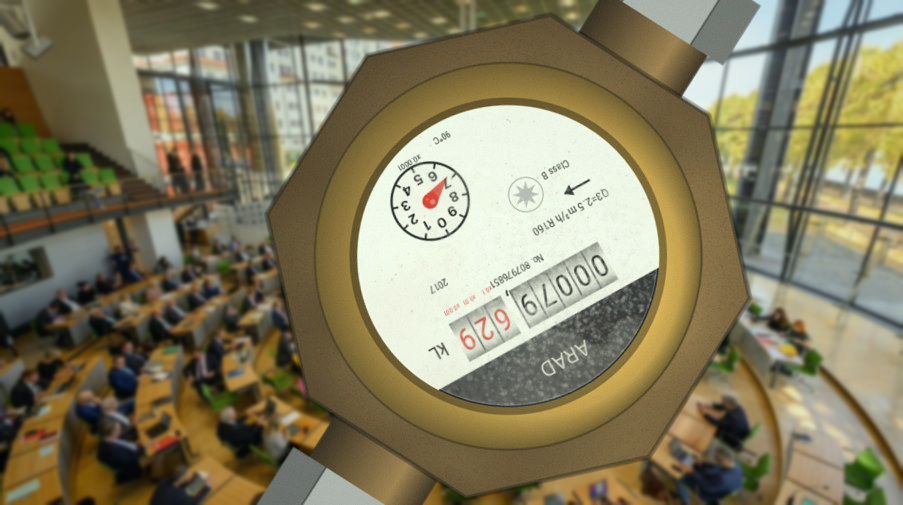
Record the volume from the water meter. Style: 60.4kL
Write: 79.6296kL
